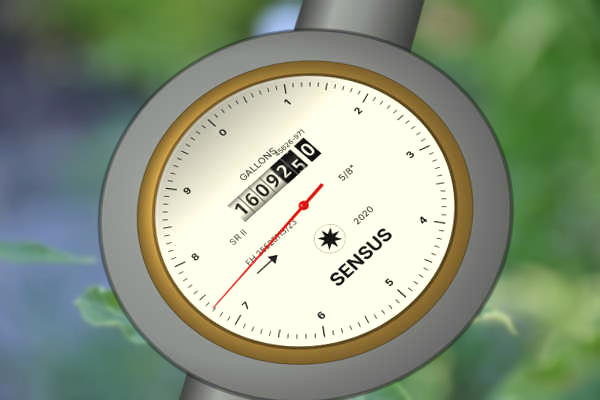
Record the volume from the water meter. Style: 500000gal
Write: 1609247.3gal
